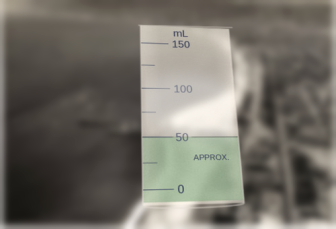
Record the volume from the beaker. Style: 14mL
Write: 50mL
